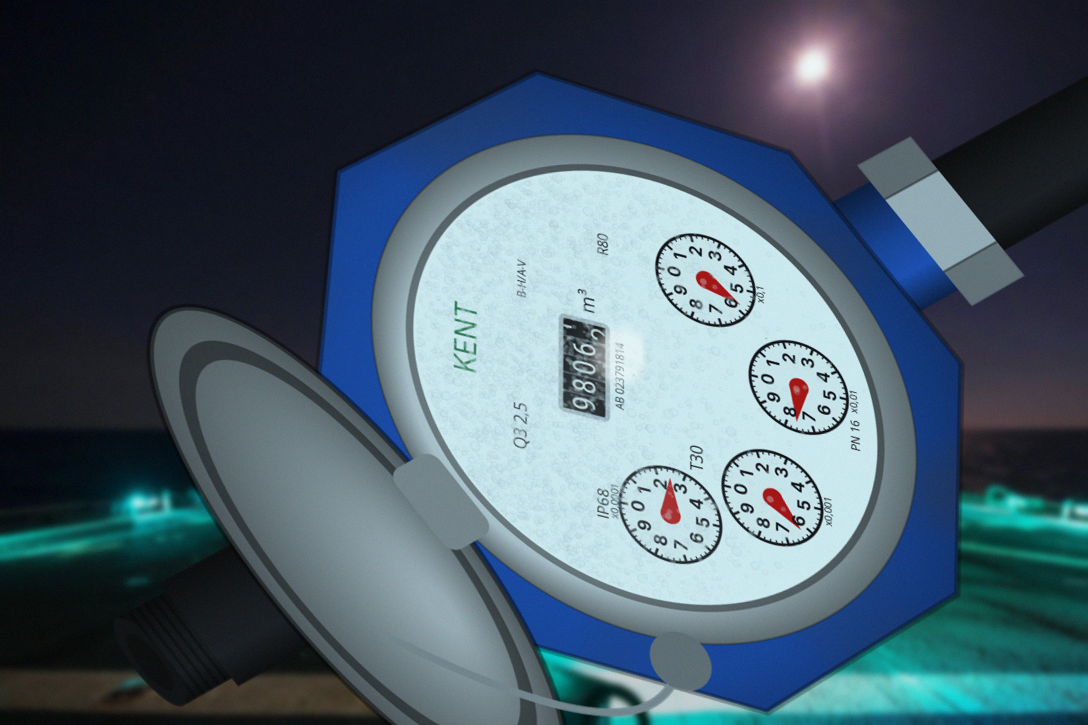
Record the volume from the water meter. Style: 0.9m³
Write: 98061.5762m³
